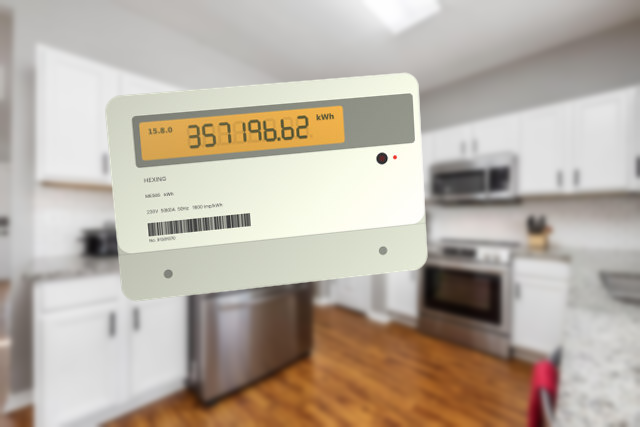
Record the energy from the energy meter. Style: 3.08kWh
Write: 357196.62kWh
